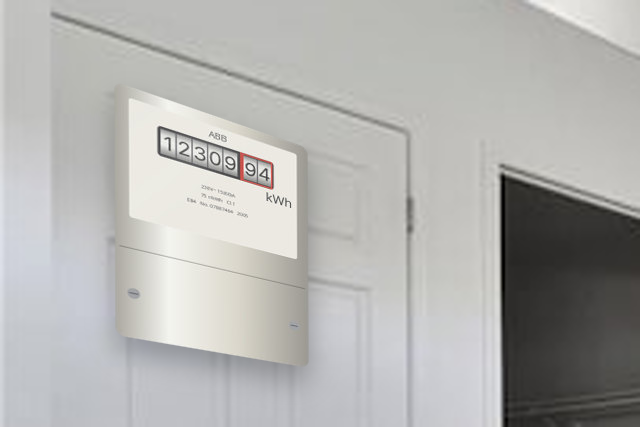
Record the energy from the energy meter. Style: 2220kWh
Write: 12309.94kWh
